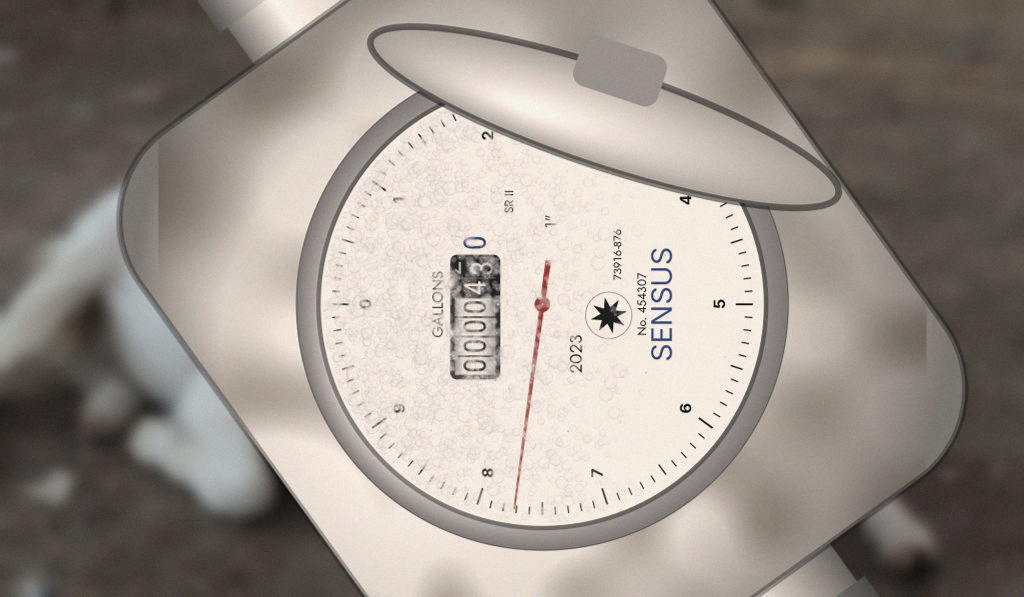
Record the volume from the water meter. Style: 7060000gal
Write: 427.7gal
